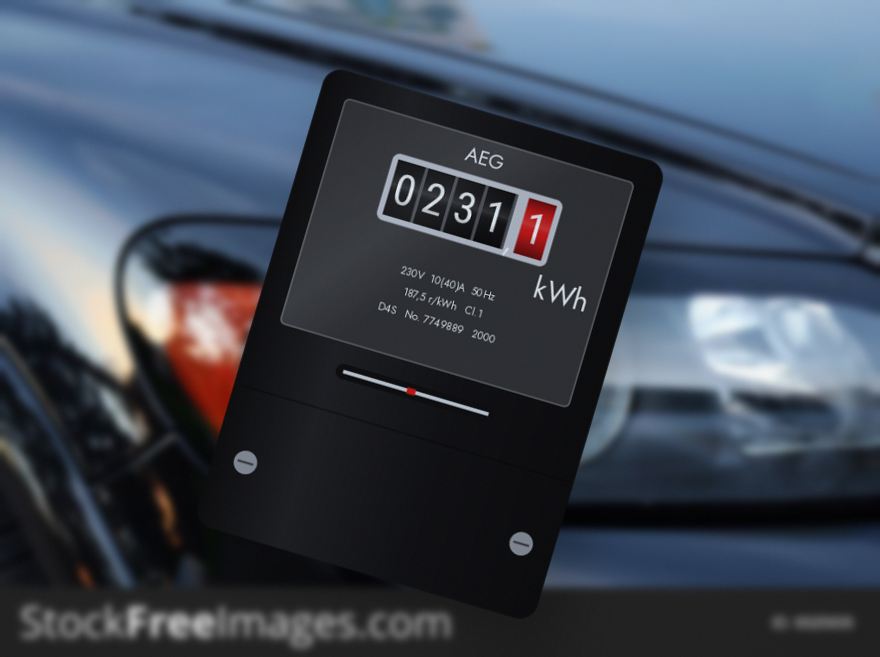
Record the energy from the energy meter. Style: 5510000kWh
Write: 231.1kWh
